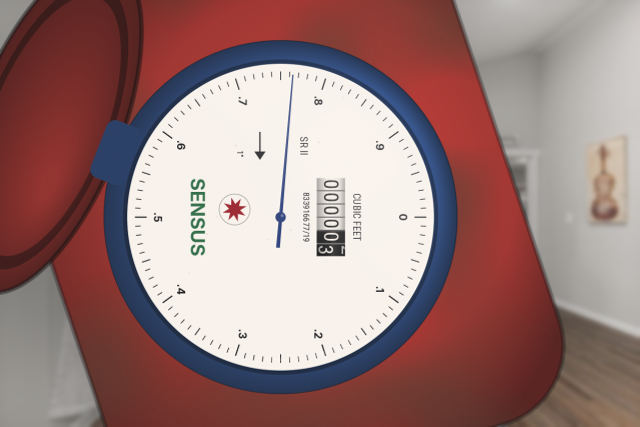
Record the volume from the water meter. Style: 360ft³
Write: 2.76ft³
